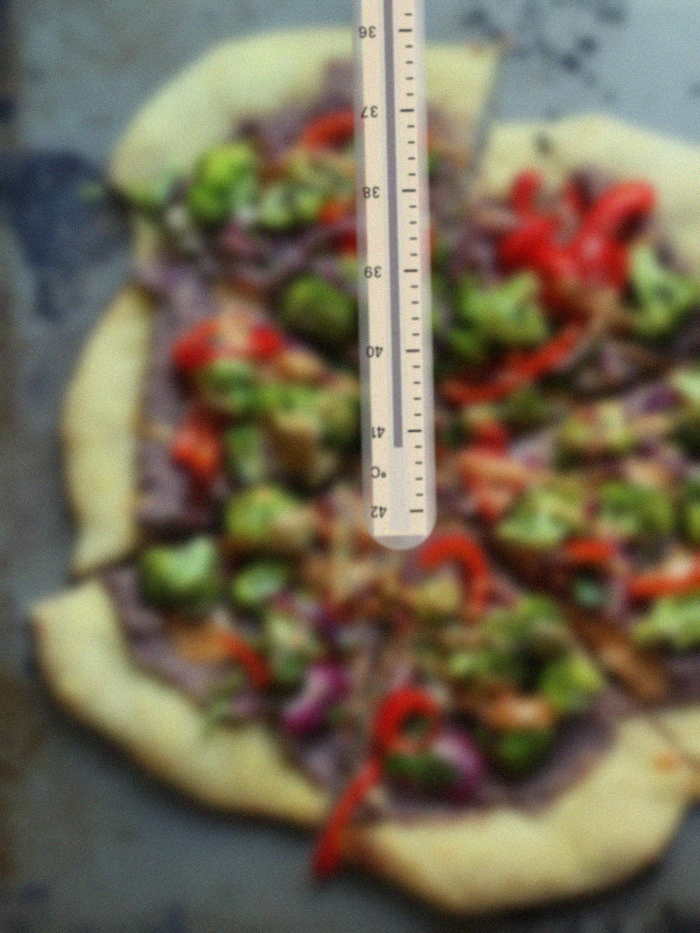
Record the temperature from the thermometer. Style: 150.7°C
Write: 41.2°C
